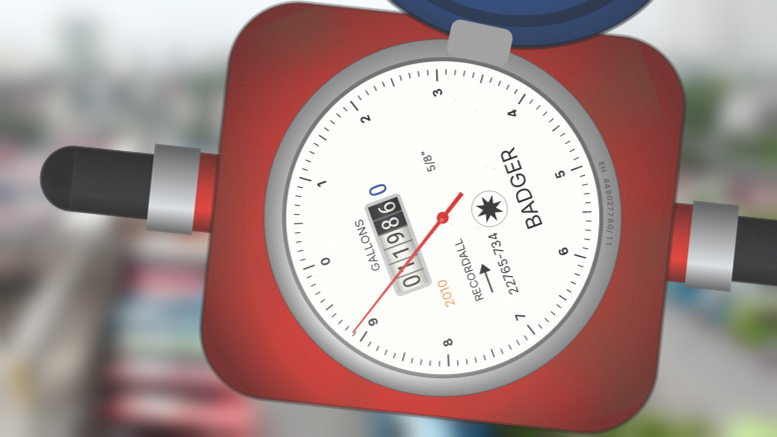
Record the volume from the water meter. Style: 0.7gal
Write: 119859.1gal
